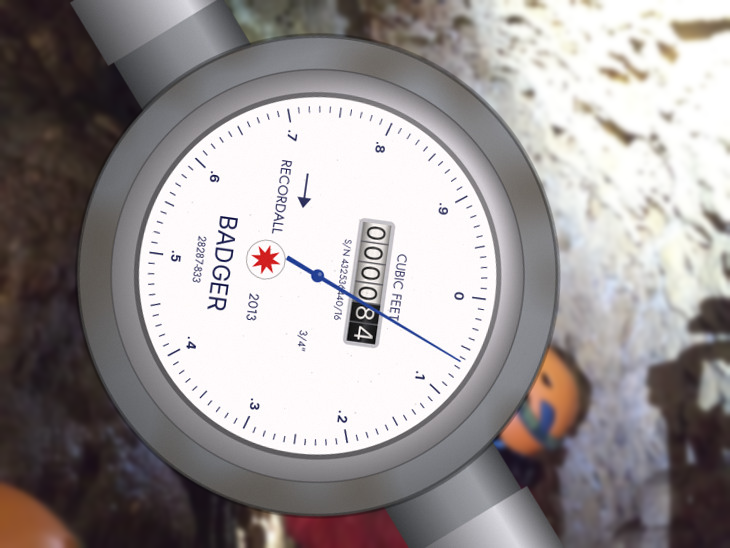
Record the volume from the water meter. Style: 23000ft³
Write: 84.06ft³
